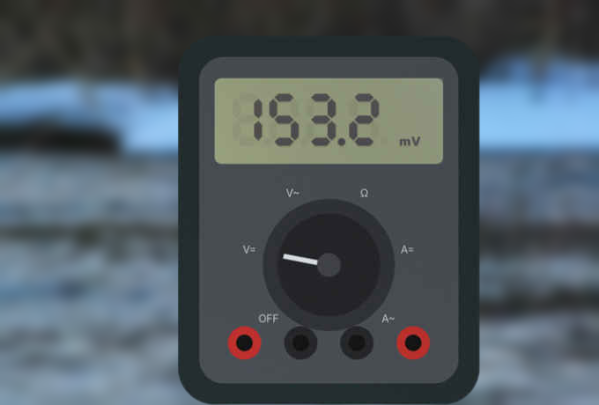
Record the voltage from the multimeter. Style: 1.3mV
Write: 153.2mV
